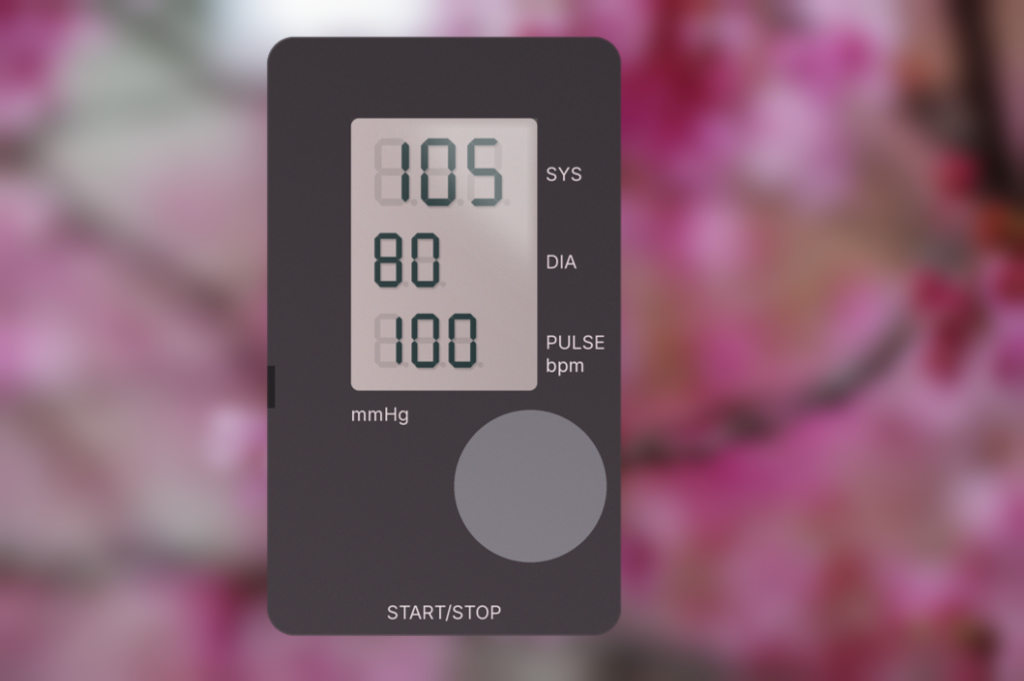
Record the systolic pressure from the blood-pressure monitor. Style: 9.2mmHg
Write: 105mmHg
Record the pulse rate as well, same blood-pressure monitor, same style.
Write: 100bpm
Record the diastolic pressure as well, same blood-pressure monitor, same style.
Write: 80mmHg
